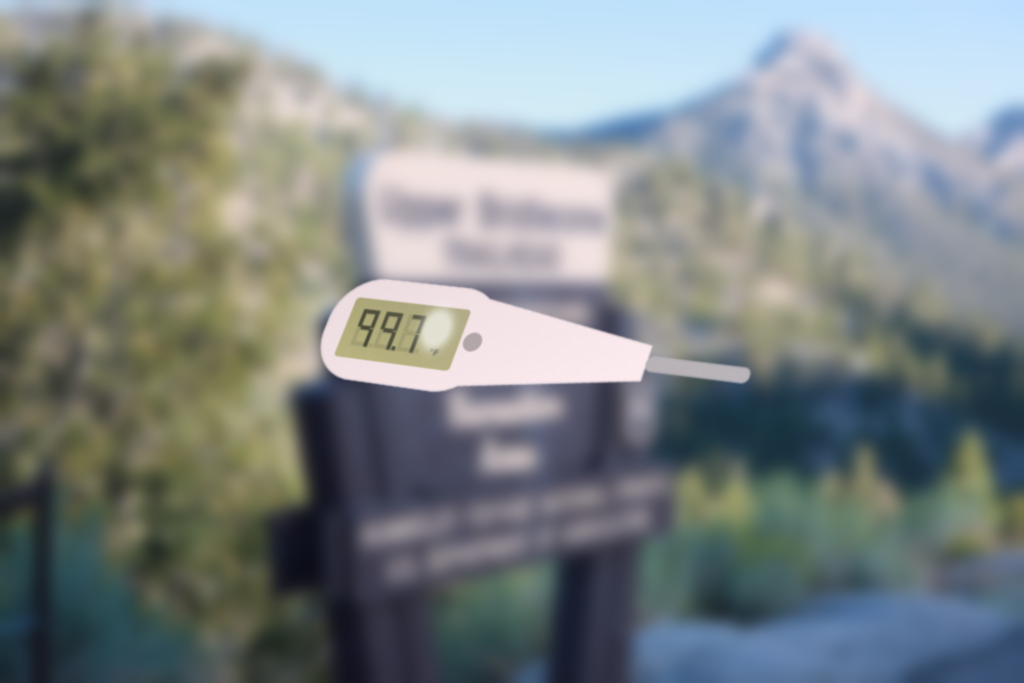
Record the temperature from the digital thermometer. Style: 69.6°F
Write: 99.7°F
